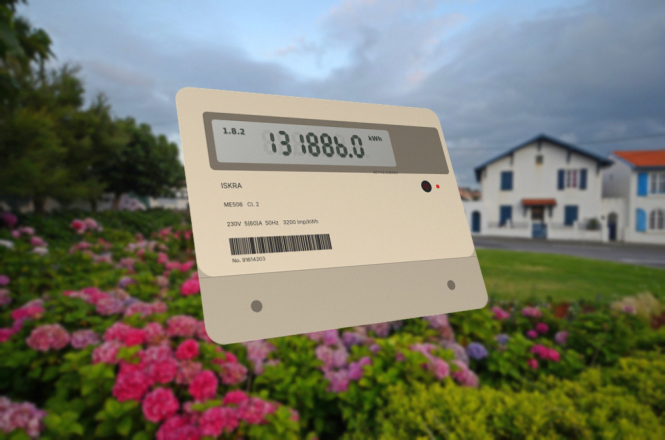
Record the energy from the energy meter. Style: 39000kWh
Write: 131886.0kWh
